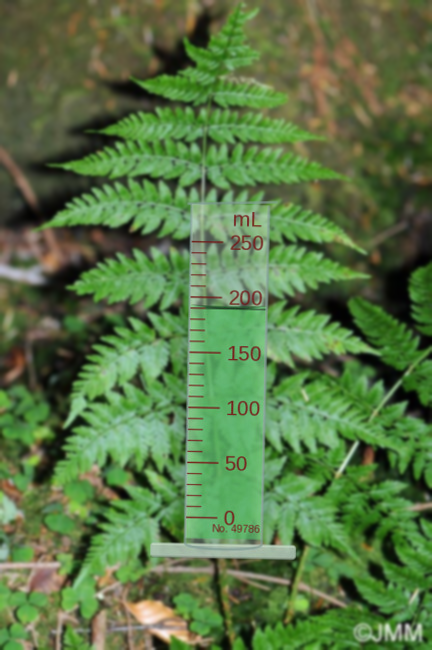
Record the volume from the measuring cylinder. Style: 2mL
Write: 190mL
